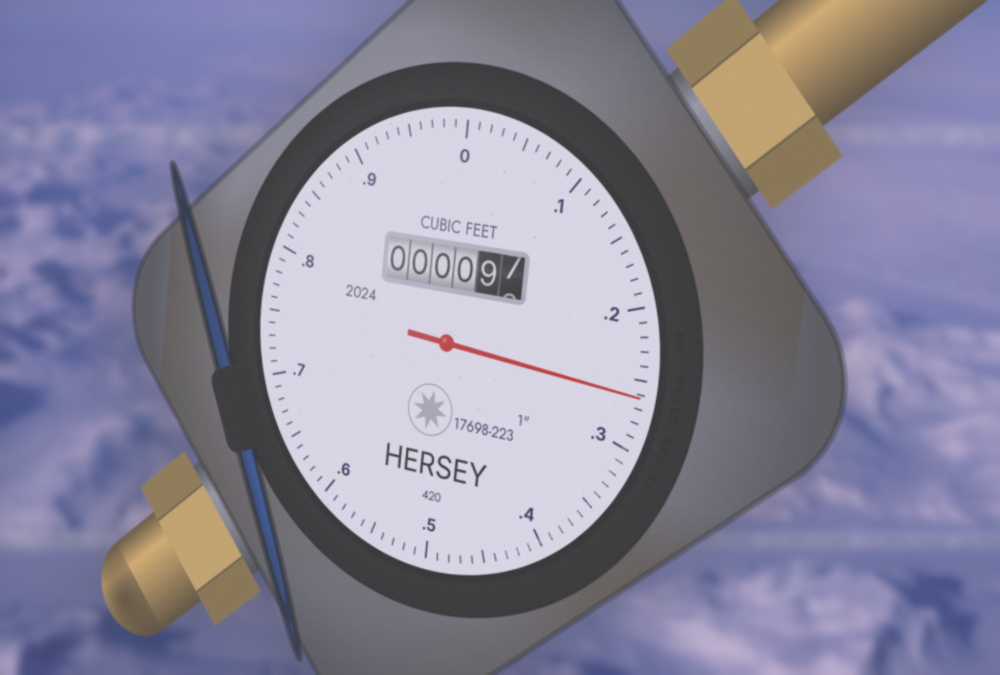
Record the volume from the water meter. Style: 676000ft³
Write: 97.26ft³
